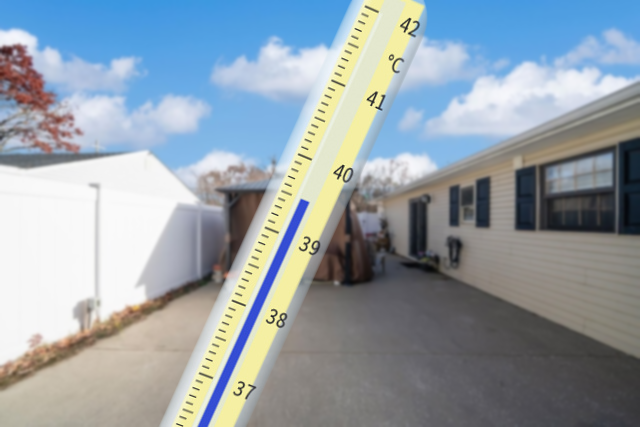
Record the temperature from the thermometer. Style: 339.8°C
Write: 39.5°C
